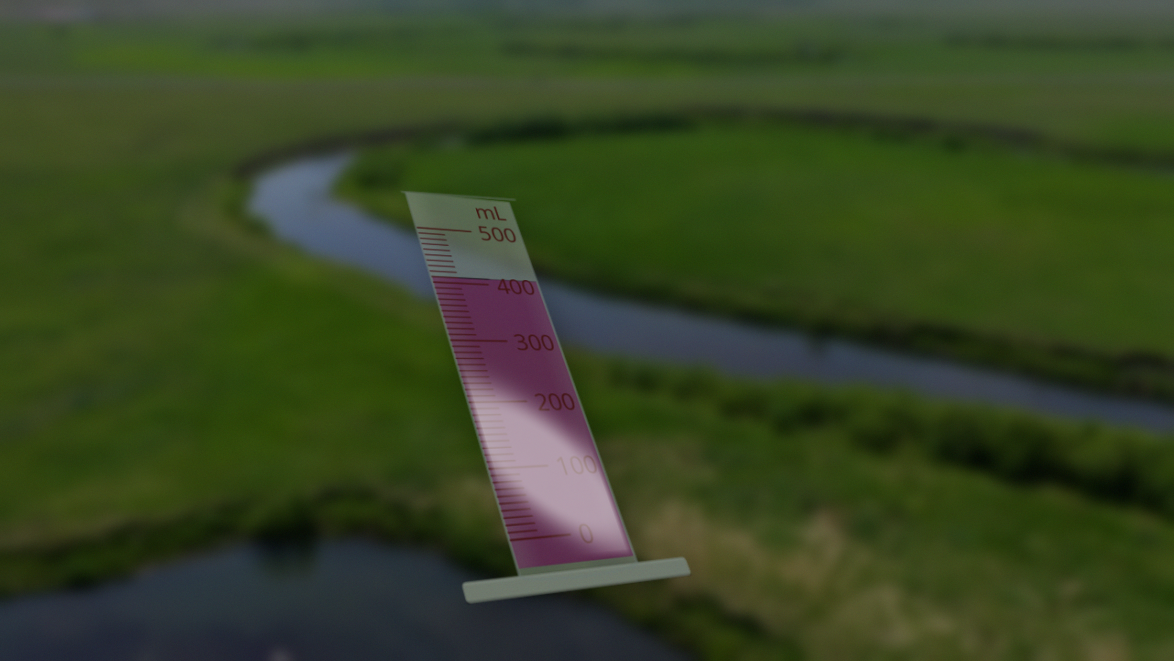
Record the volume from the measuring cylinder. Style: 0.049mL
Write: 410mL
